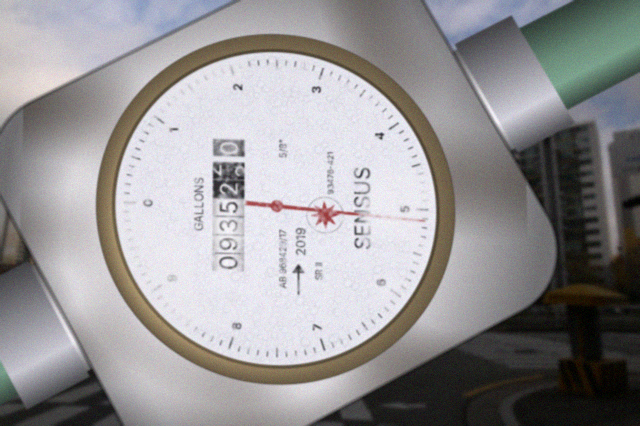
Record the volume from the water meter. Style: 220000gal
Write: 935225.1gal
